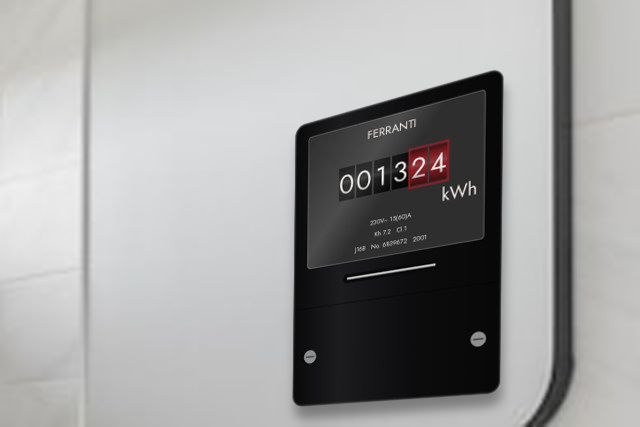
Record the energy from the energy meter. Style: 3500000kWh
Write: 13.24kWh
